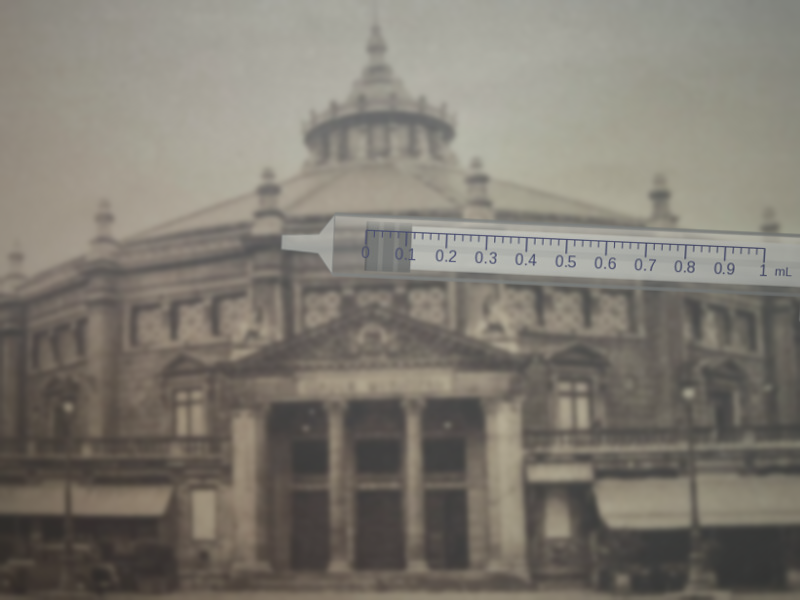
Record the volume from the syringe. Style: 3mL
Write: 0mL
